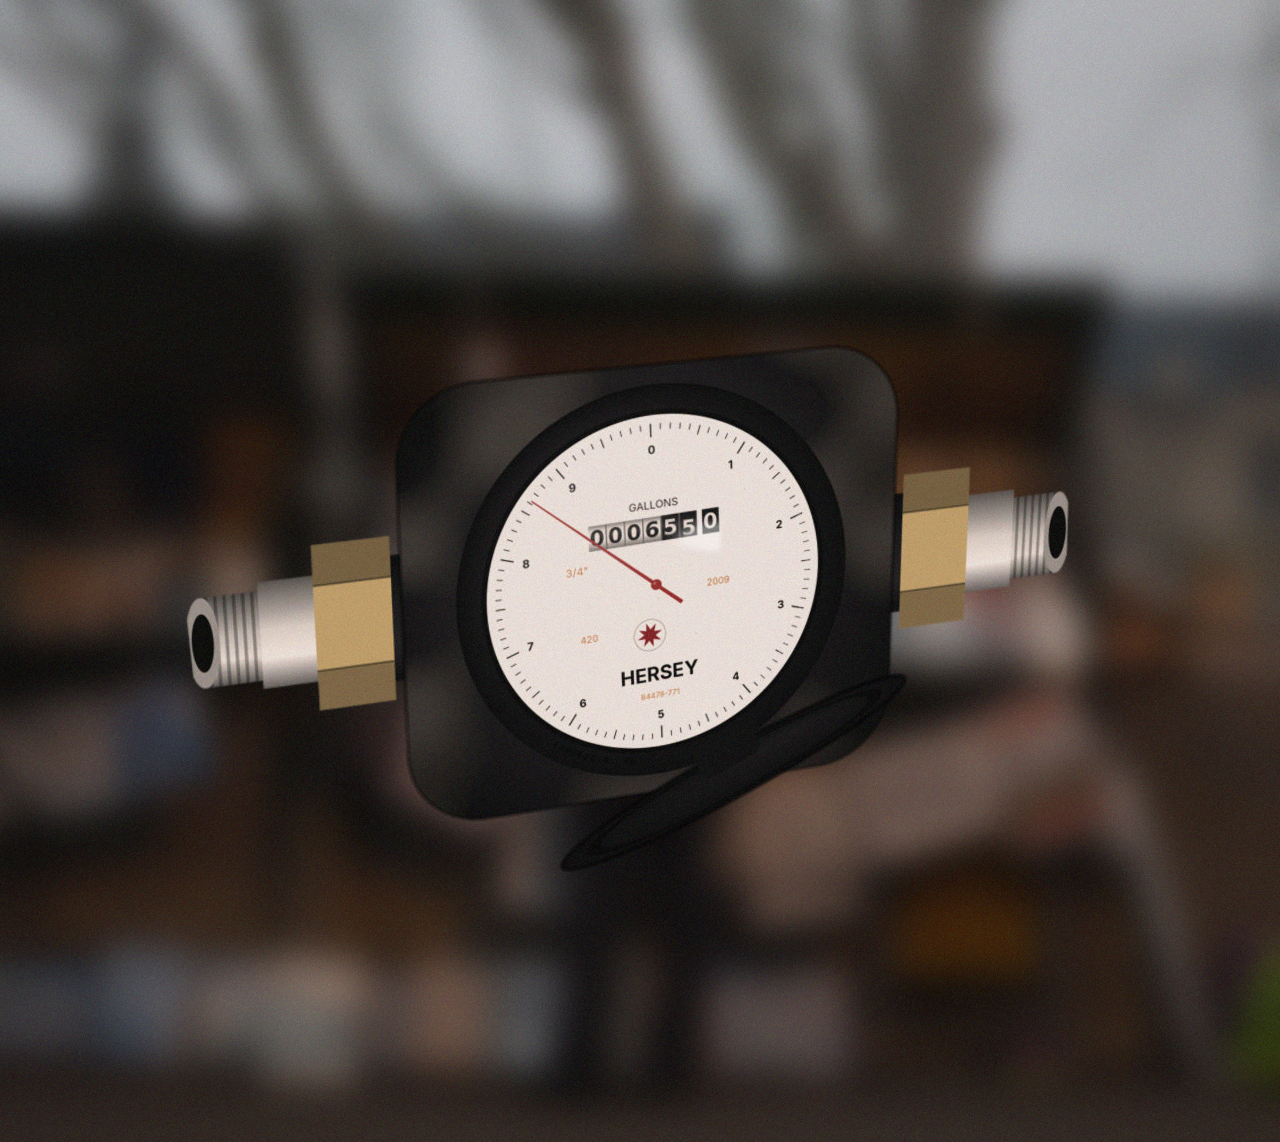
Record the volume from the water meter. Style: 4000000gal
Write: 6548.6gal
